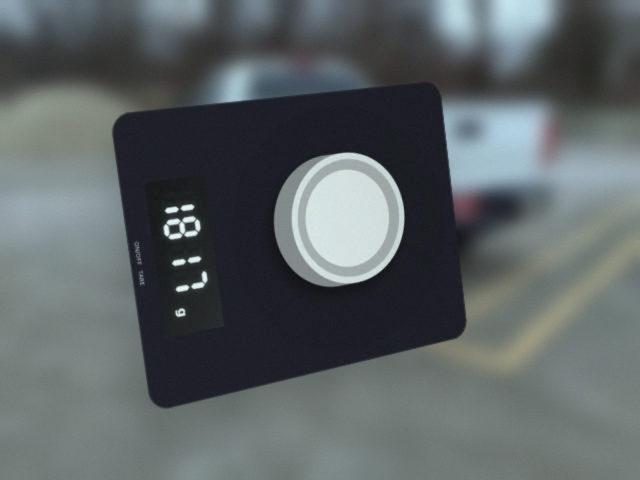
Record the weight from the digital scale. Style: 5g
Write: 1817g
